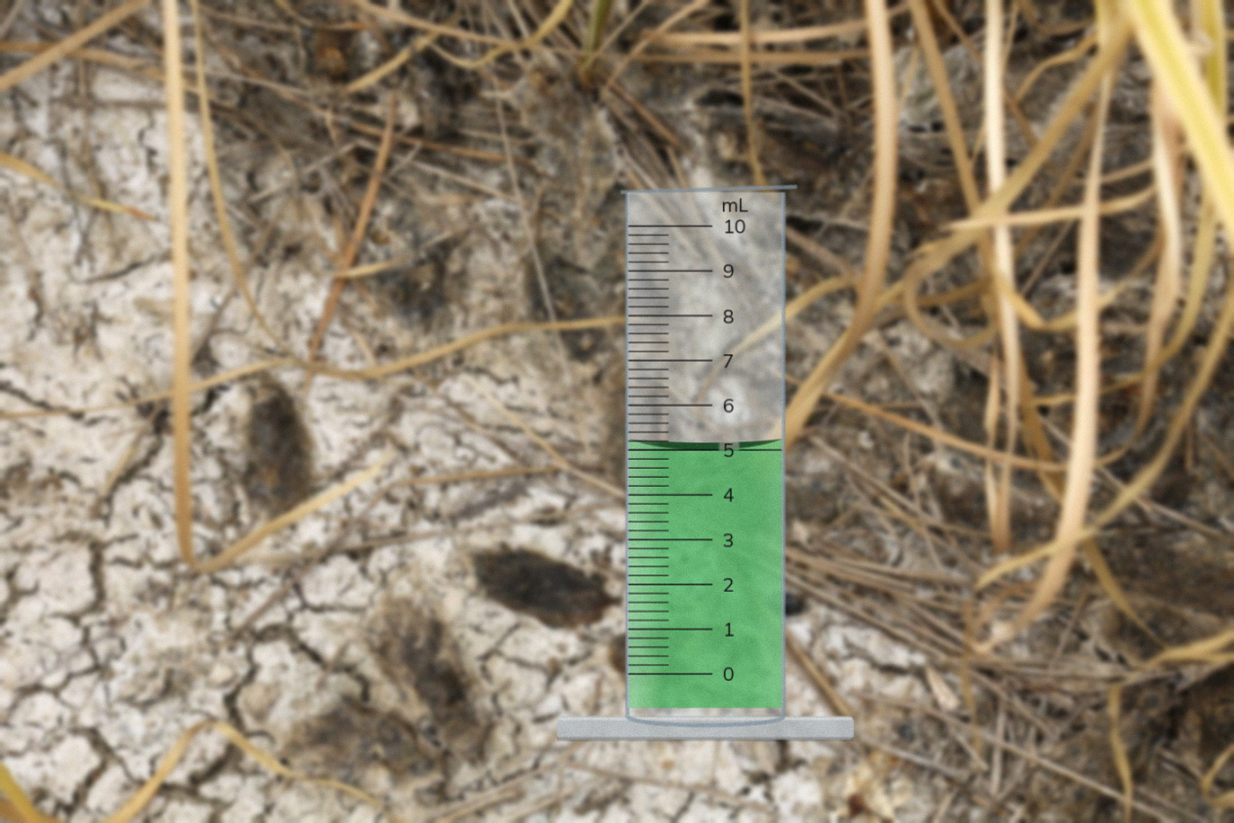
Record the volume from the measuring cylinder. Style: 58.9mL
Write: 5mL
